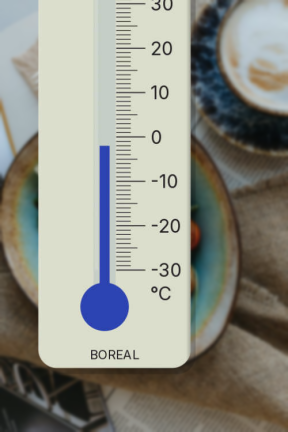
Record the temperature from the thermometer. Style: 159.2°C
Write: -2°C
